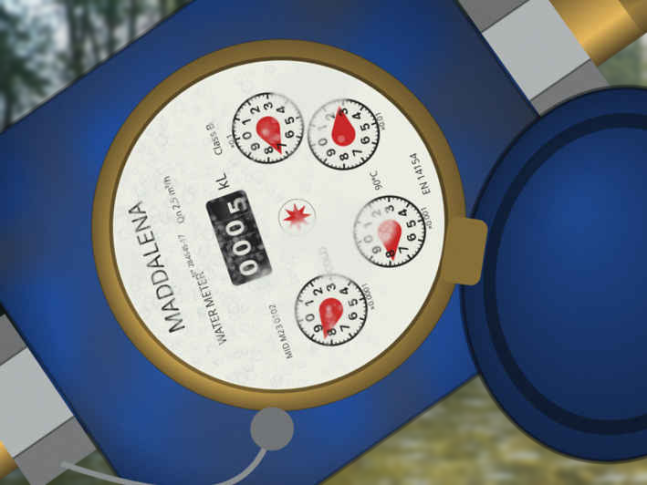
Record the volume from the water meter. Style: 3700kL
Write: 4.7278kL
